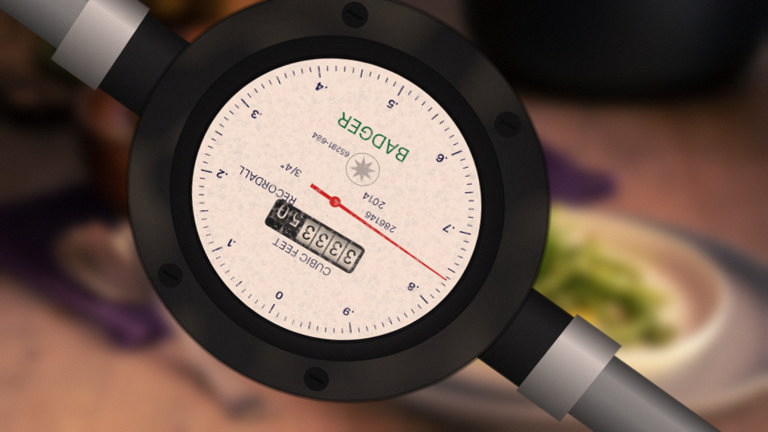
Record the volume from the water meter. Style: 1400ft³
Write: 333349.76ft³
